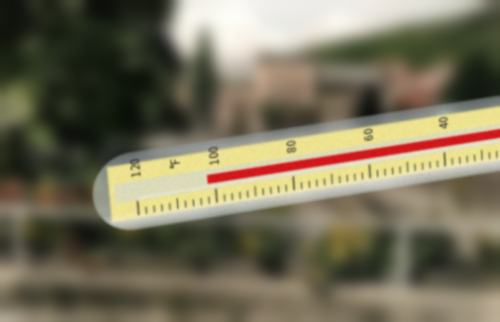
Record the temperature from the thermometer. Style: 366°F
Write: 102°F
